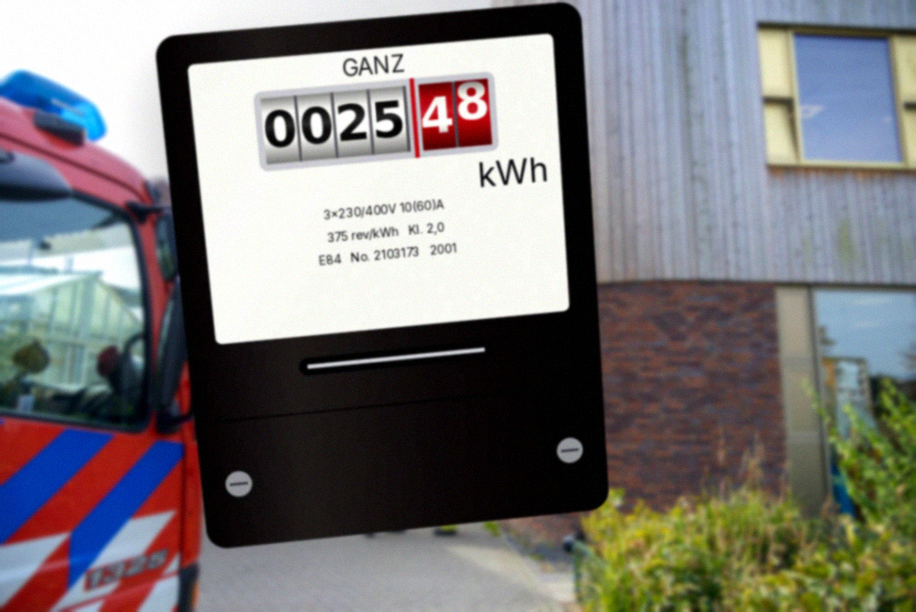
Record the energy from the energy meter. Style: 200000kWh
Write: 25.48kWh
